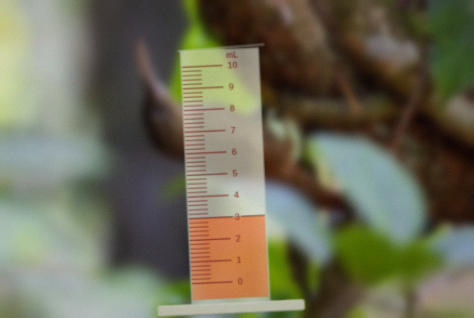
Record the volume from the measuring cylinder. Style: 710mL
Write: 3mL
